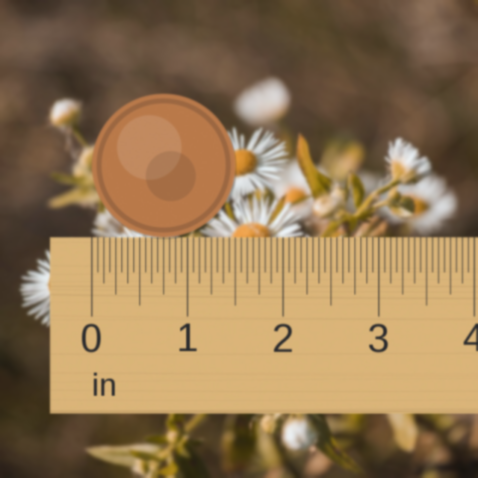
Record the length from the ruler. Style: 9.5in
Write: 1.5in
